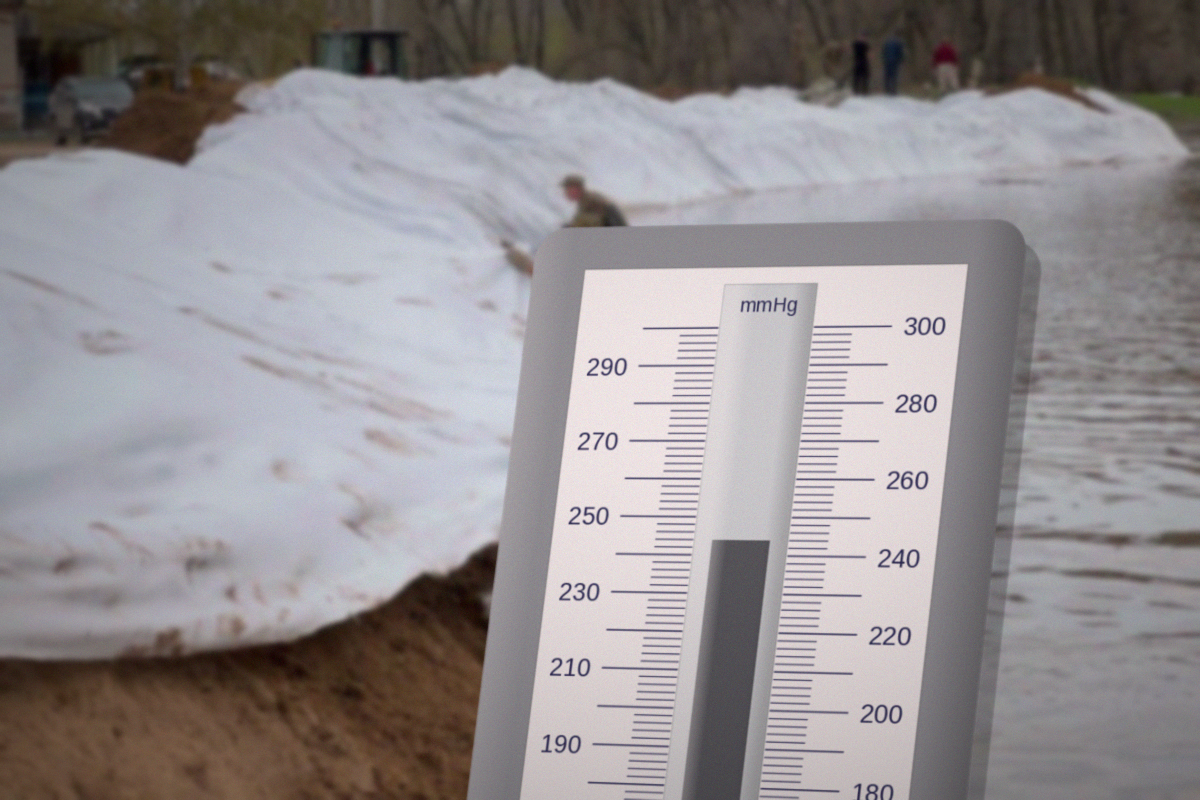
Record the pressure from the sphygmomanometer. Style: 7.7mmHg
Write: 244mmHg
